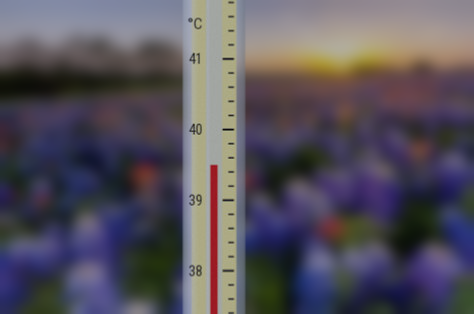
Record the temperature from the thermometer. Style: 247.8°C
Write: 39.5°C
